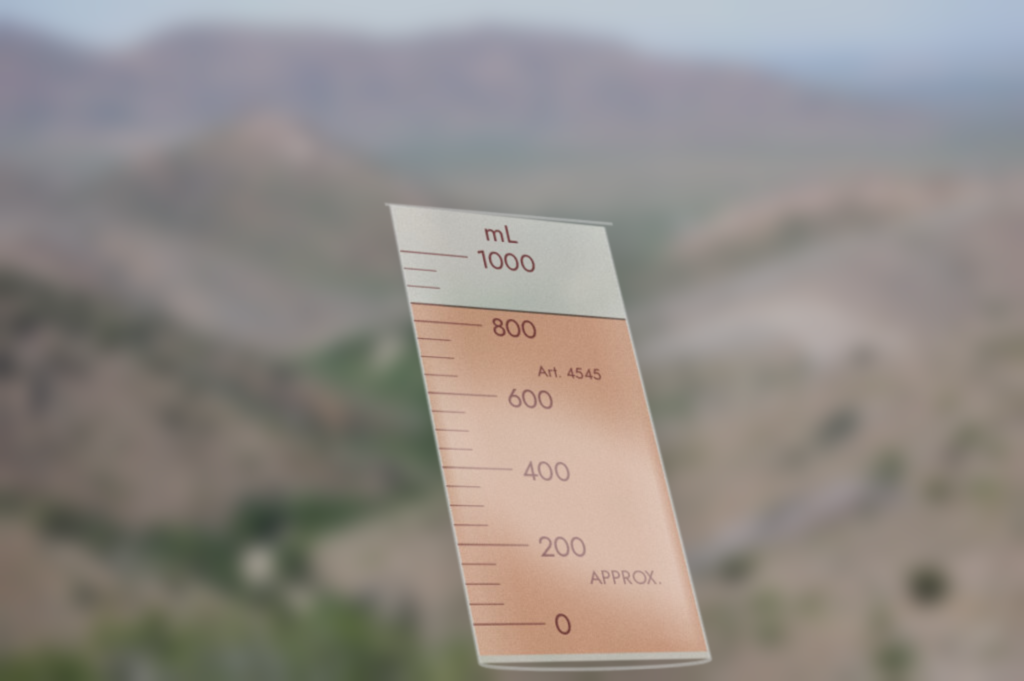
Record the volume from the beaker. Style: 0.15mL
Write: 850mL
